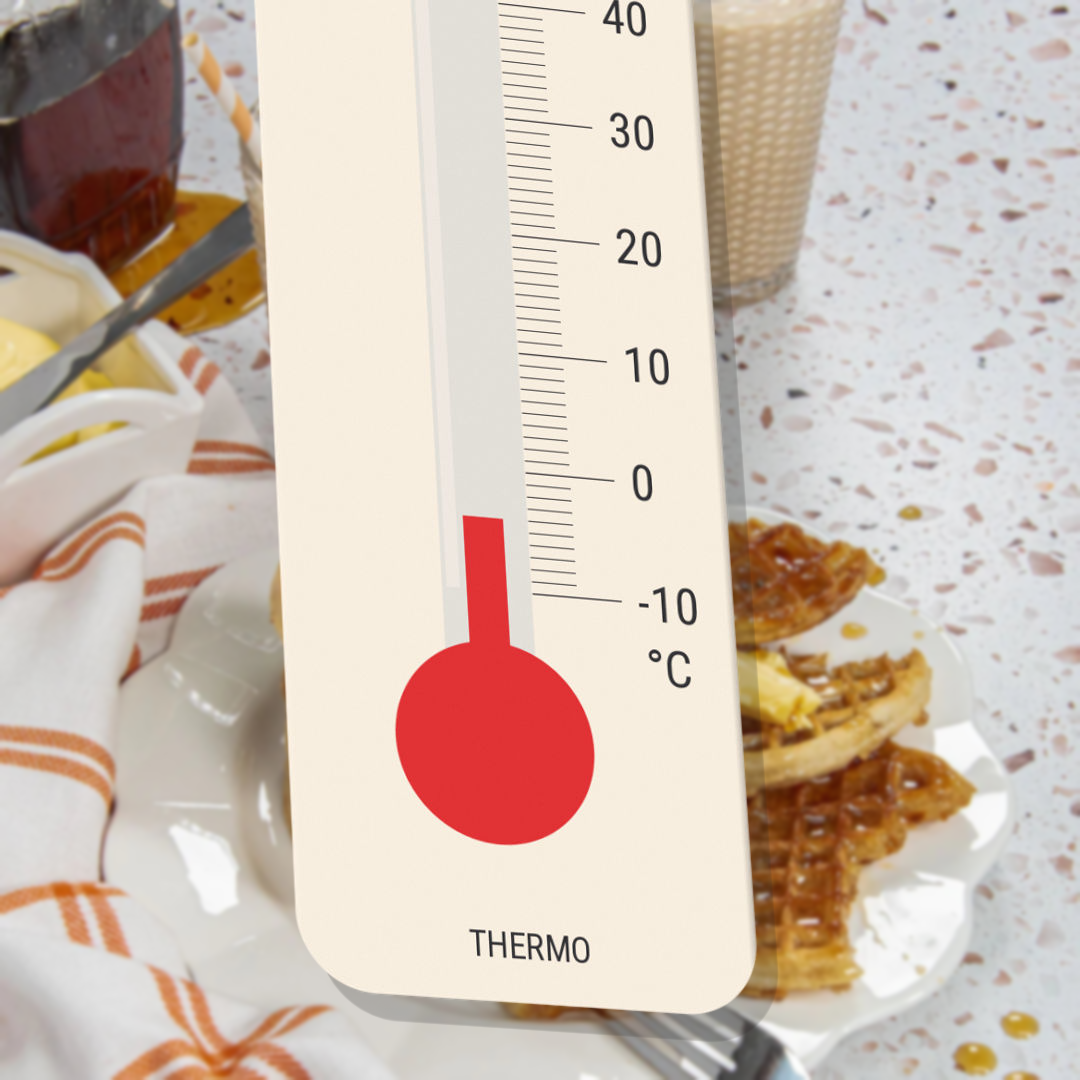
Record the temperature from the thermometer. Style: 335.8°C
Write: -4°C
